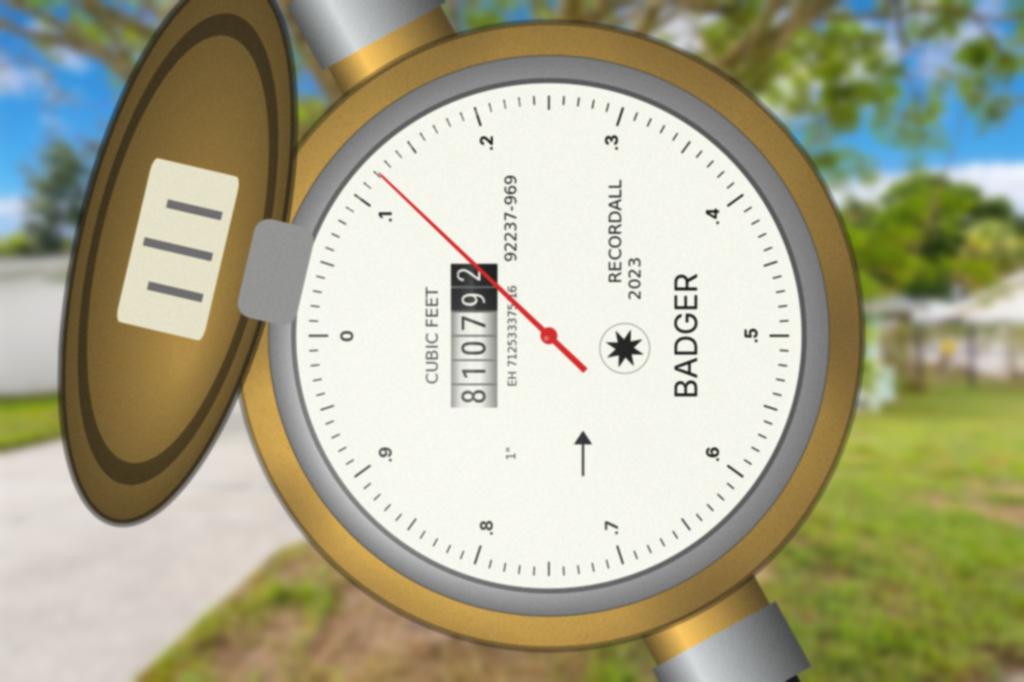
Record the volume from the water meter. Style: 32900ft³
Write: 810792.12ft³
